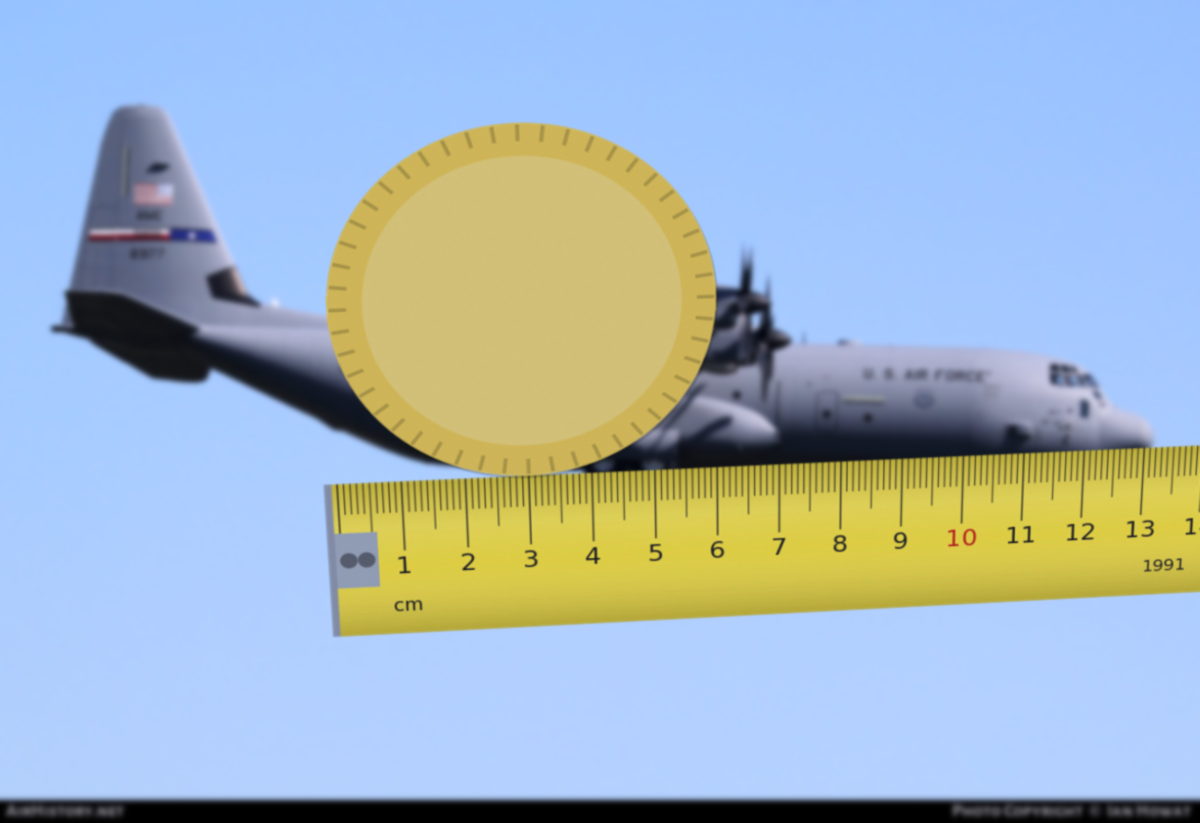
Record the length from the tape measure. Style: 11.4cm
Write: 6cm
